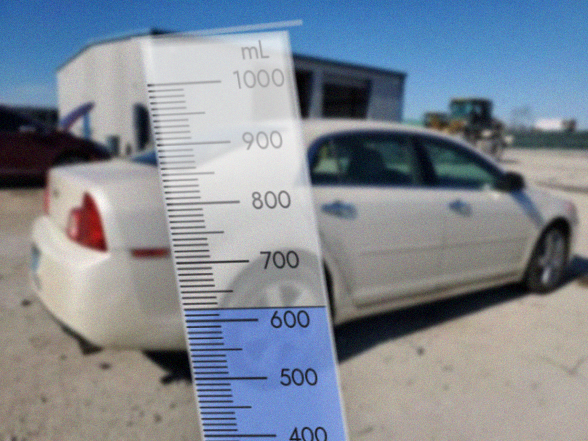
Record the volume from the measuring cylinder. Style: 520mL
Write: 620mL
